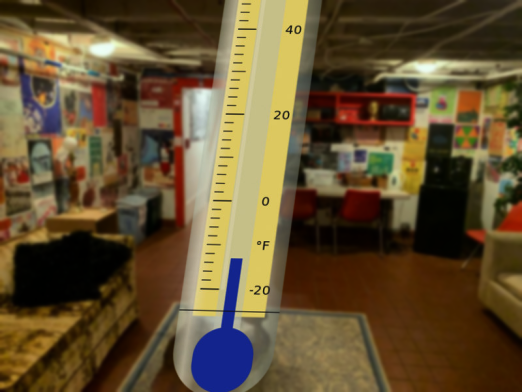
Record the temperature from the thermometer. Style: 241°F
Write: -13°F
